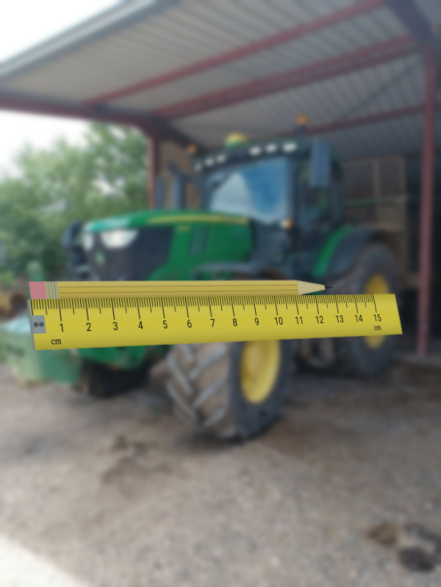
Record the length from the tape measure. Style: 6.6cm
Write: 13cm
